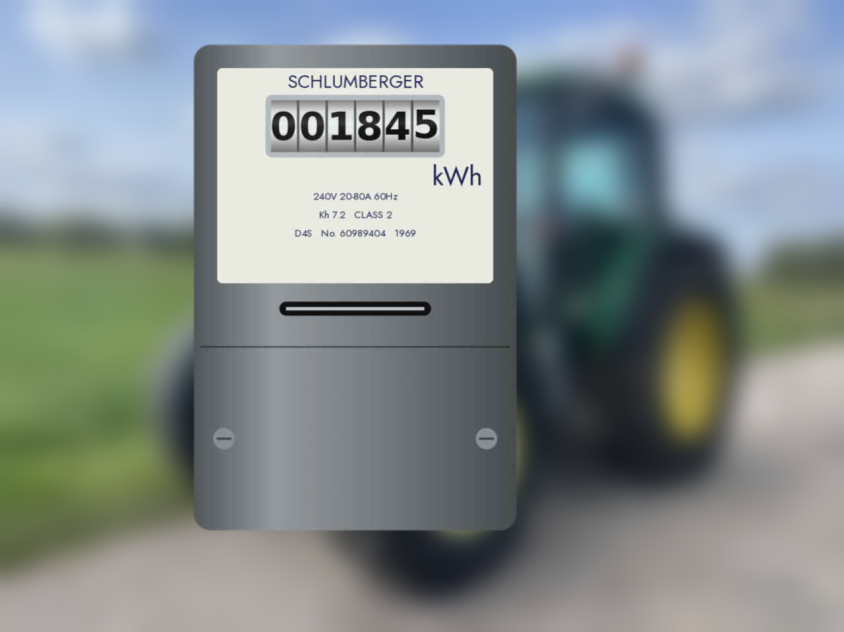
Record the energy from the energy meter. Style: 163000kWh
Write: 1845kWh
